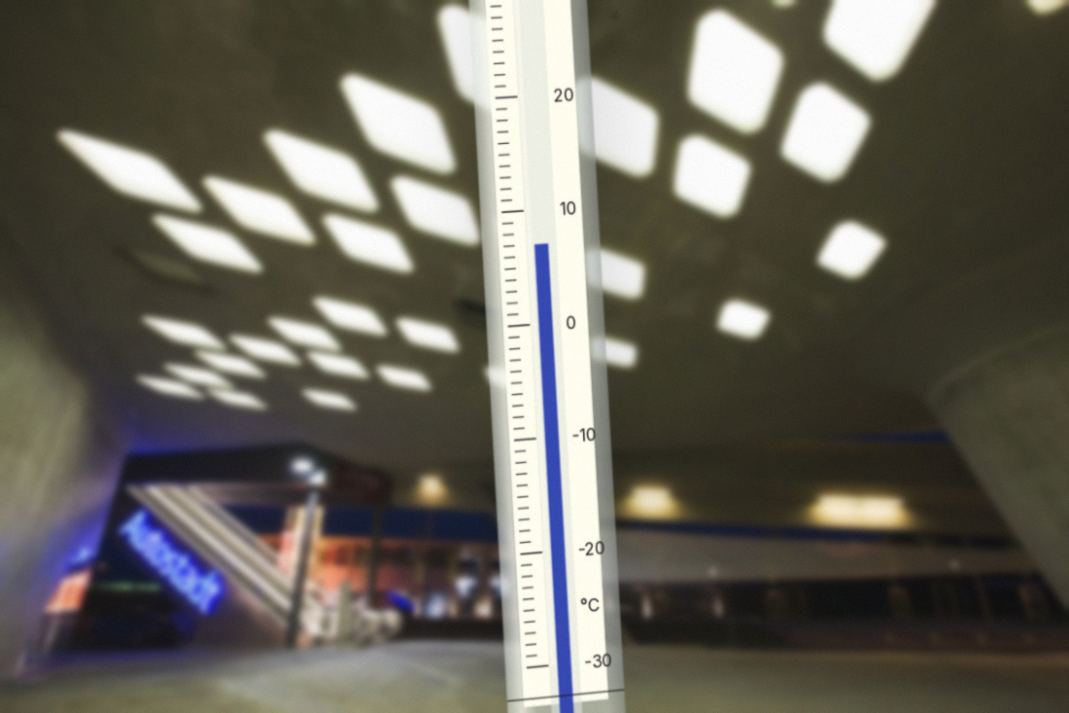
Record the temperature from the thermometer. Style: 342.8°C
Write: 7°C
